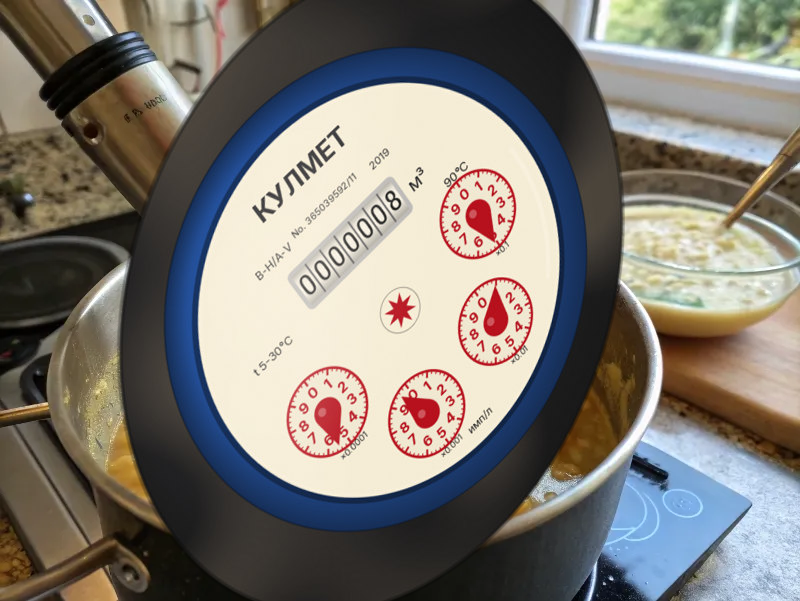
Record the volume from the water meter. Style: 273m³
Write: 8.5095m³
